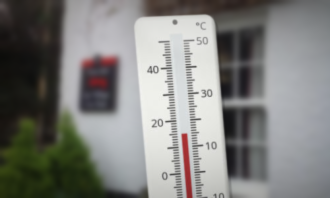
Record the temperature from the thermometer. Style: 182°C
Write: 15°C
